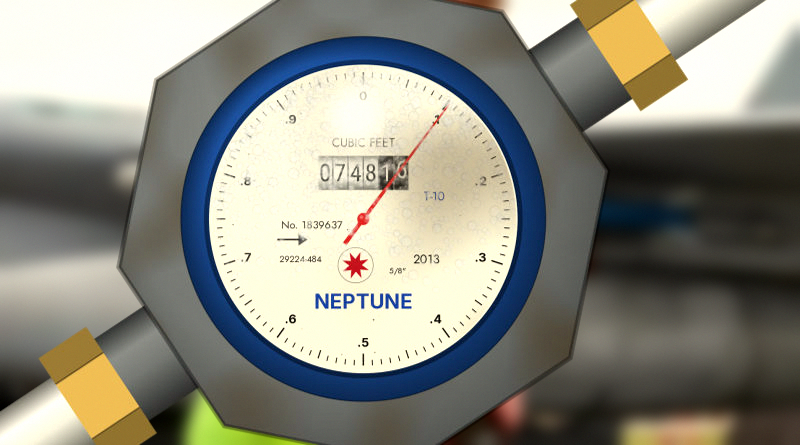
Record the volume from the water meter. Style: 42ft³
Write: 74816.10ft³
